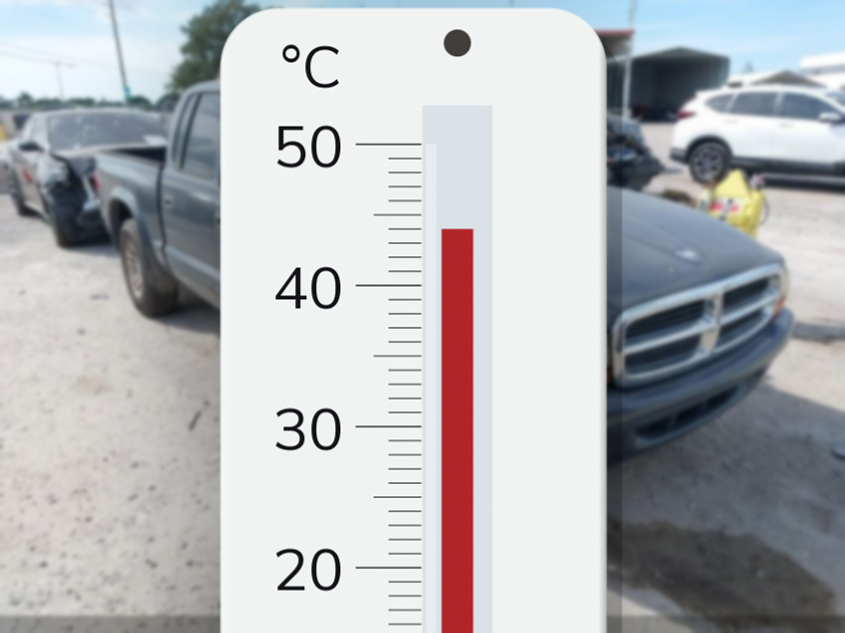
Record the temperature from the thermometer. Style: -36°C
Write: 44°C
